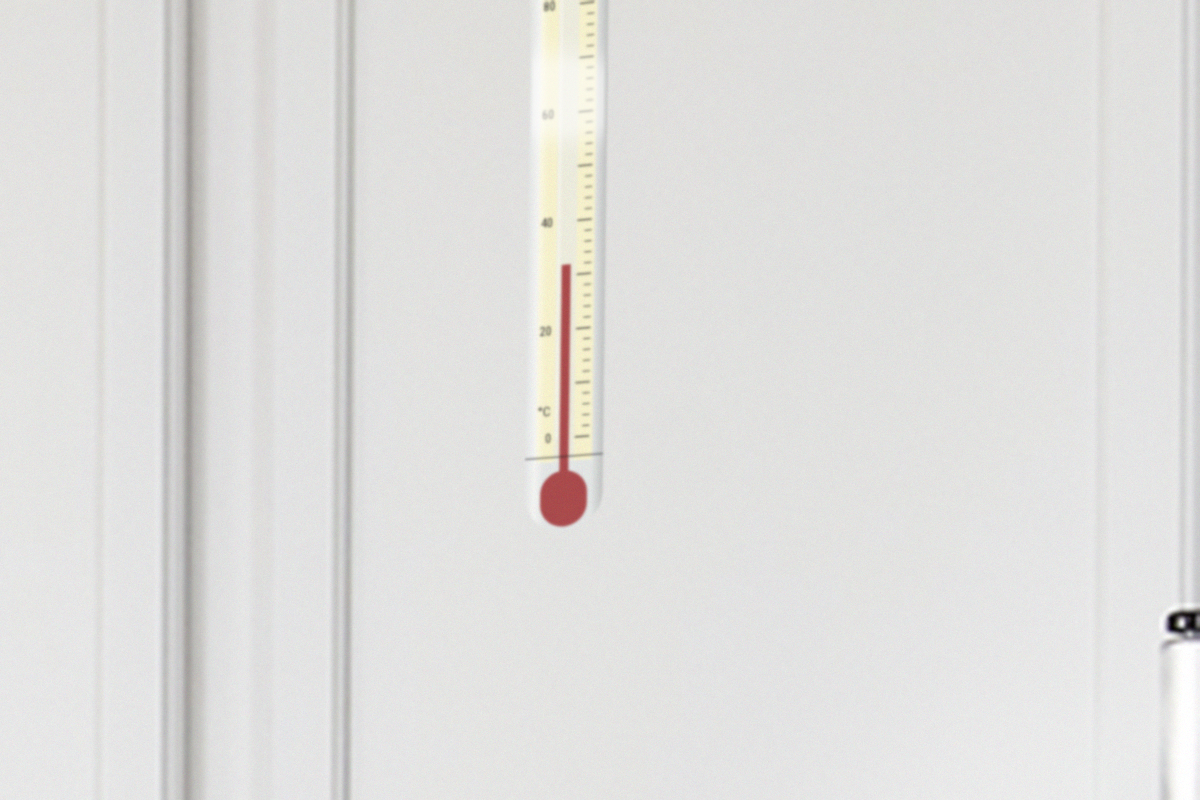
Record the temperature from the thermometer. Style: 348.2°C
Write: 32°C
